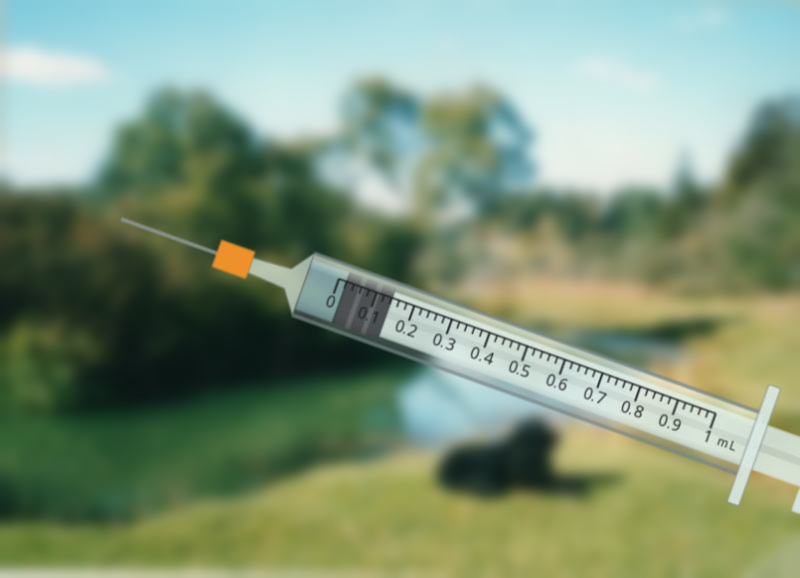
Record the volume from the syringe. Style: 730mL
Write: 0.02mL
